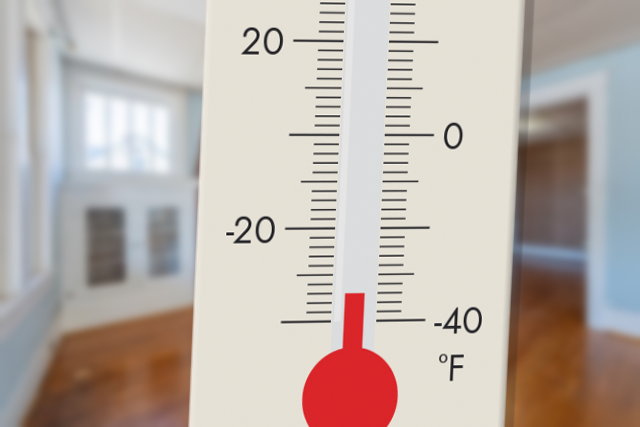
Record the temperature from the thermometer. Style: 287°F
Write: -34°F
